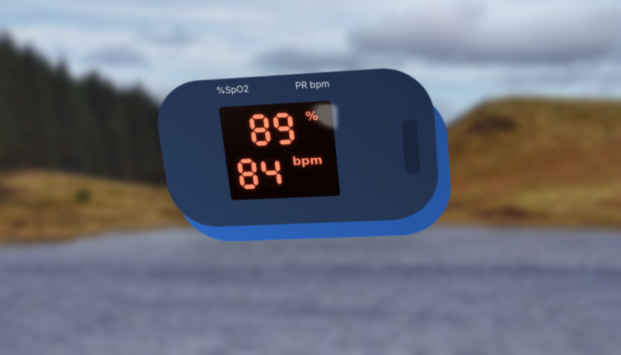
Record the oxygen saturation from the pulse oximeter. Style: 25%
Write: 89%
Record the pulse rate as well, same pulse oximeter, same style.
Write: 84bpm
